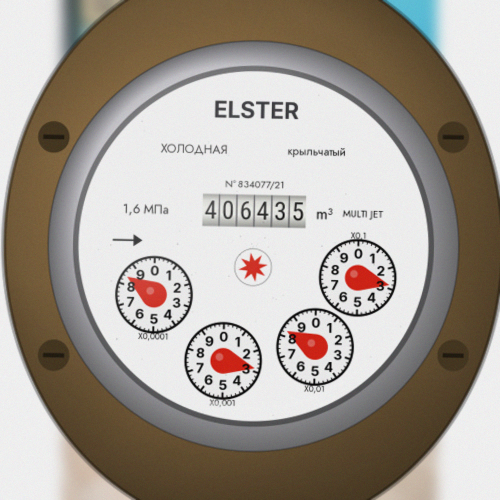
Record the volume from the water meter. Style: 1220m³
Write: 406435.2828m³
